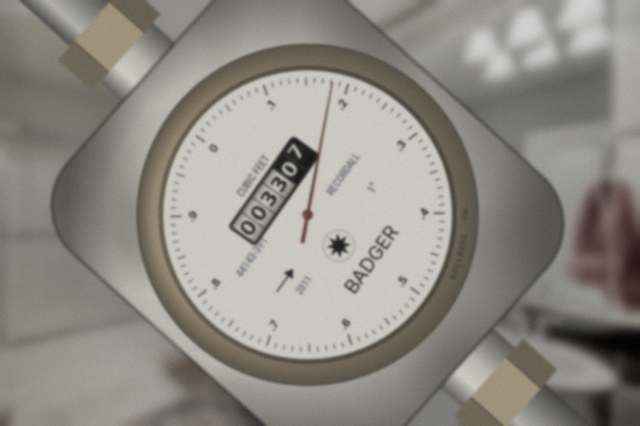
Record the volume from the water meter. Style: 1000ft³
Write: 3307.18ft³
